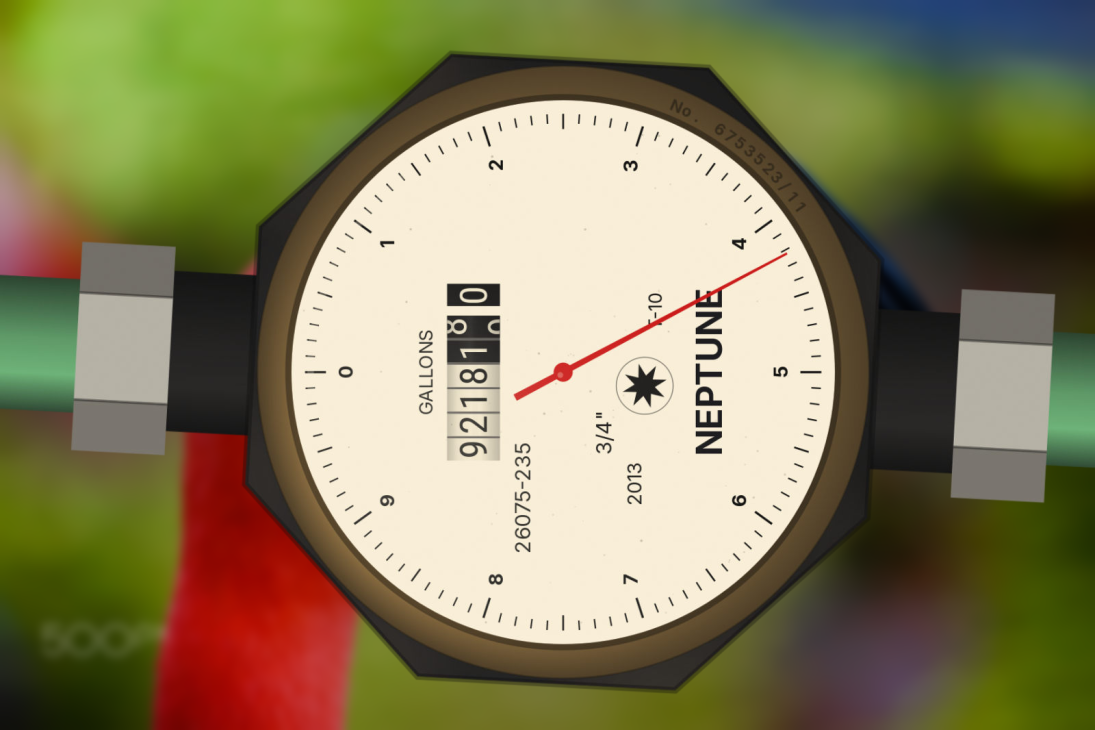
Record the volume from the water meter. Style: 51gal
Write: 9218184.2gal
